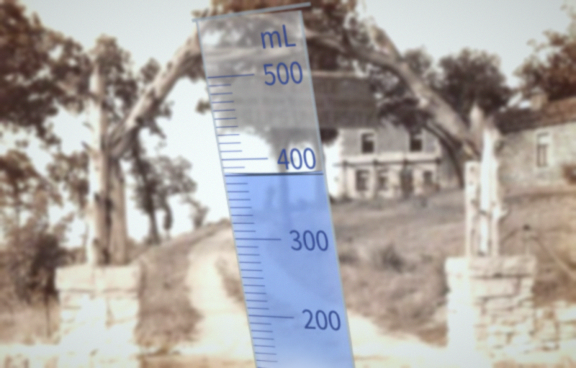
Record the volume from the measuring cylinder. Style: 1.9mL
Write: 380mL
